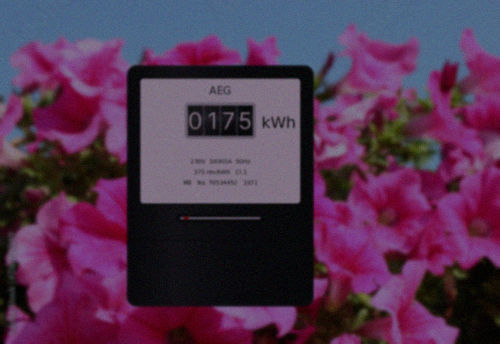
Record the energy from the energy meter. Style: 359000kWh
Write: 175kWh
